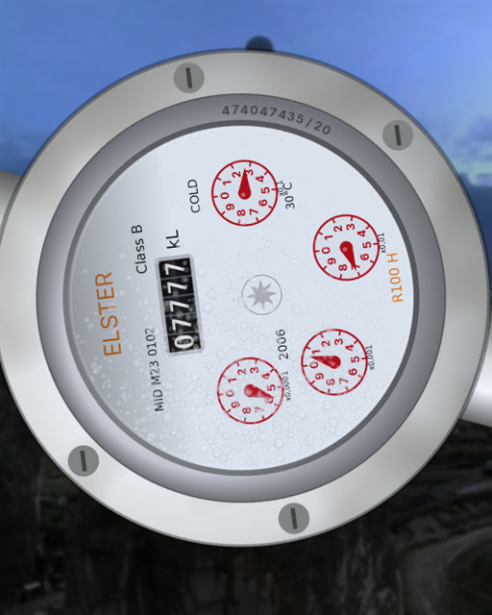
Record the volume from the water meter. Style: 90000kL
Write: 7777.2705kL
